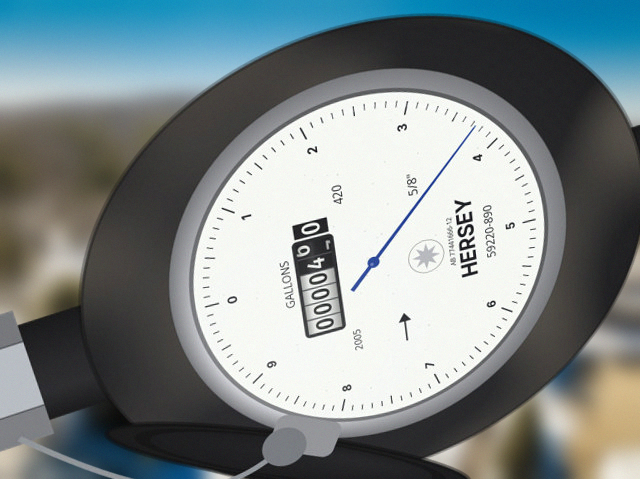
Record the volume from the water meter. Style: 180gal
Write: 463.7gal
